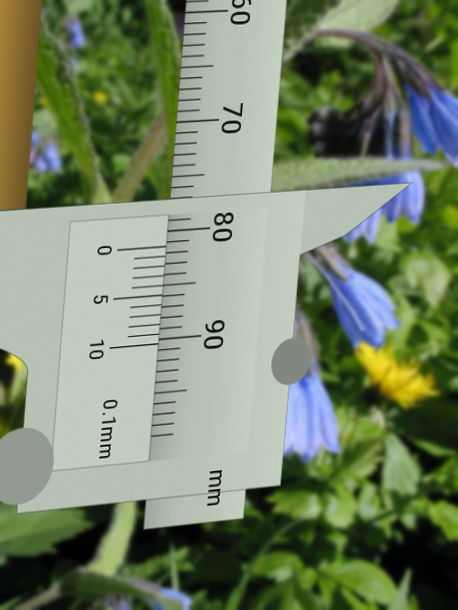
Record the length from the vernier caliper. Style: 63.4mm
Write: 81.4mm
